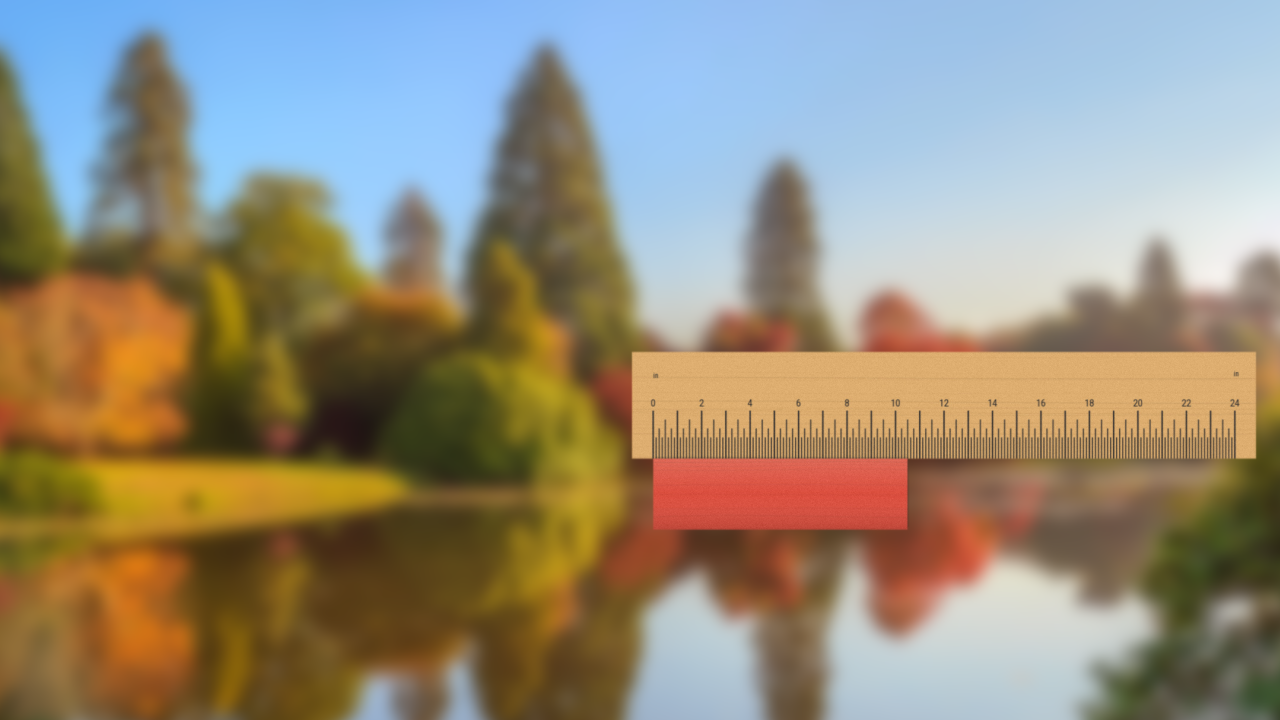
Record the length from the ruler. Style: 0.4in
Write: 10.5in
